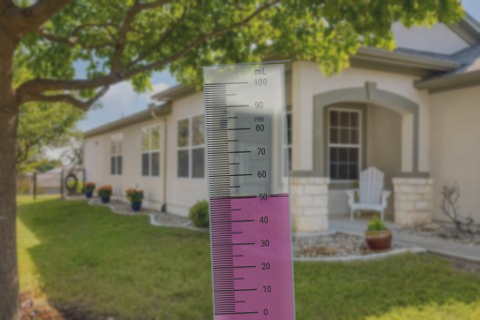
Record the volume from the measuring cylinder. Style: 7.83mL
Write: 50mL
